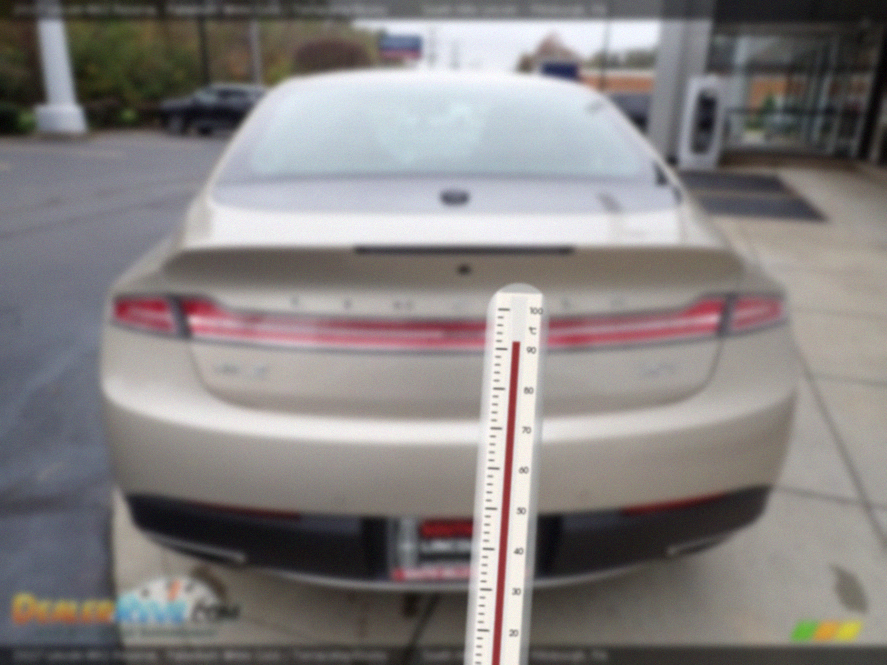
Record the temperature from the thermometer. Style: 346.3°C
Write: 92°C
